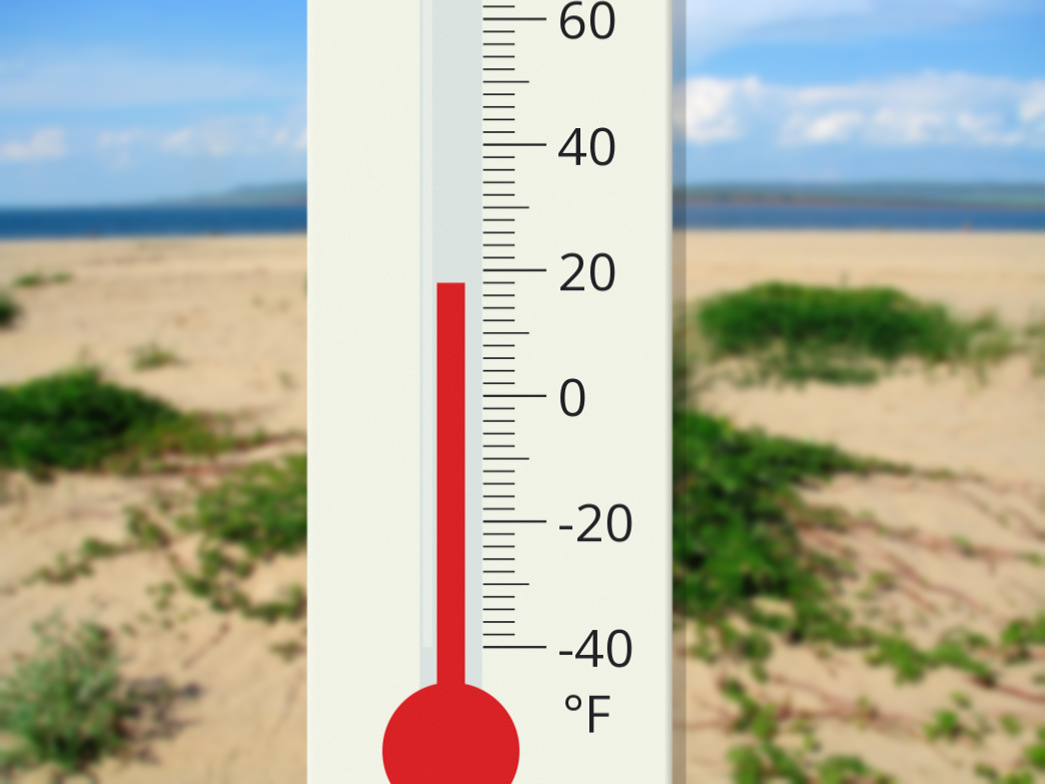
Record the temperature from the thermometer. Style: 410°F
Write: 18°F
